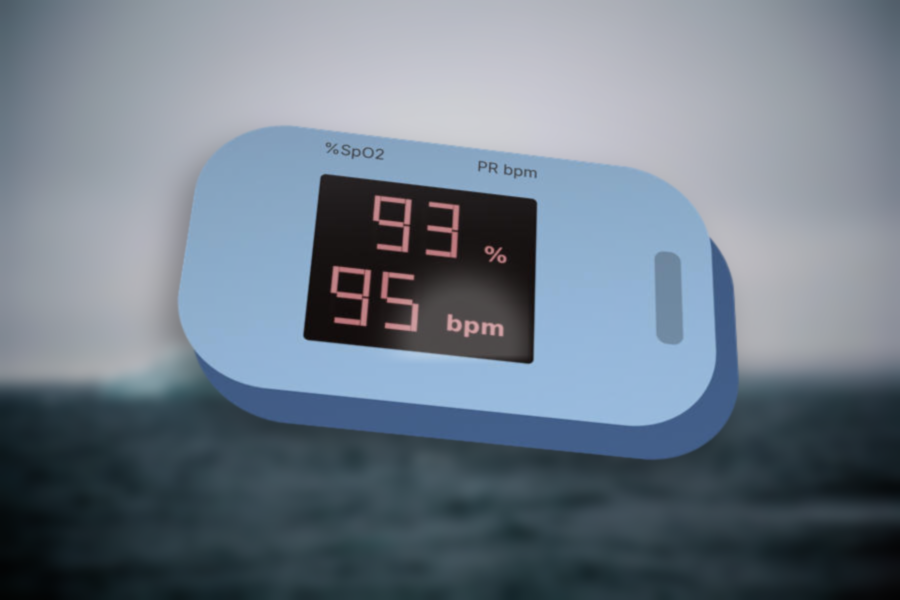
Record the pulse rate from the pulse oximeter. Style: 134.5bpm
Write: 95bpm
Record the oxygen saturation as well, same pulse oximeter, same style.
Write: 93%
